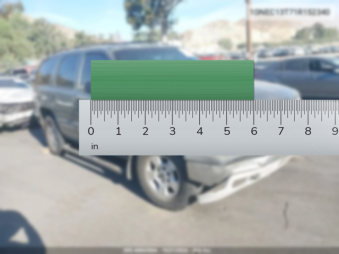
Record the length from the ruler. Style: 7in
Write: 6in
